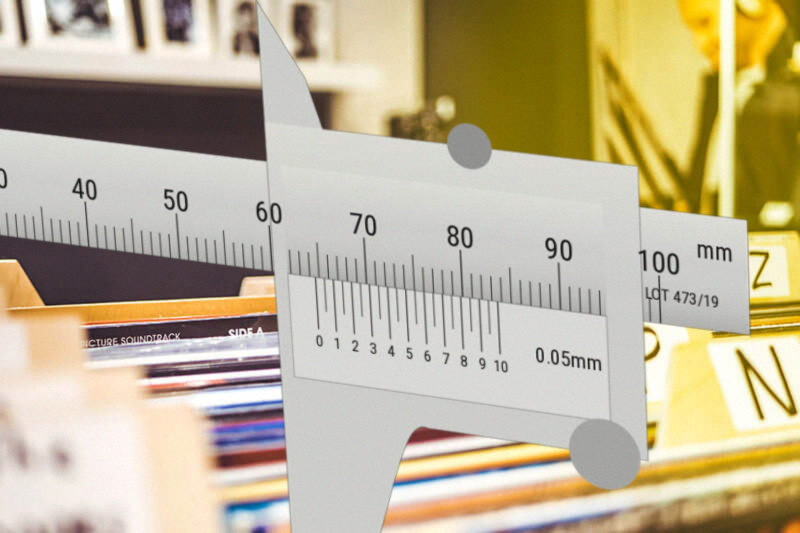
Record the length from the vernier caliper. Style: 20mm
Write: 64.6mm
